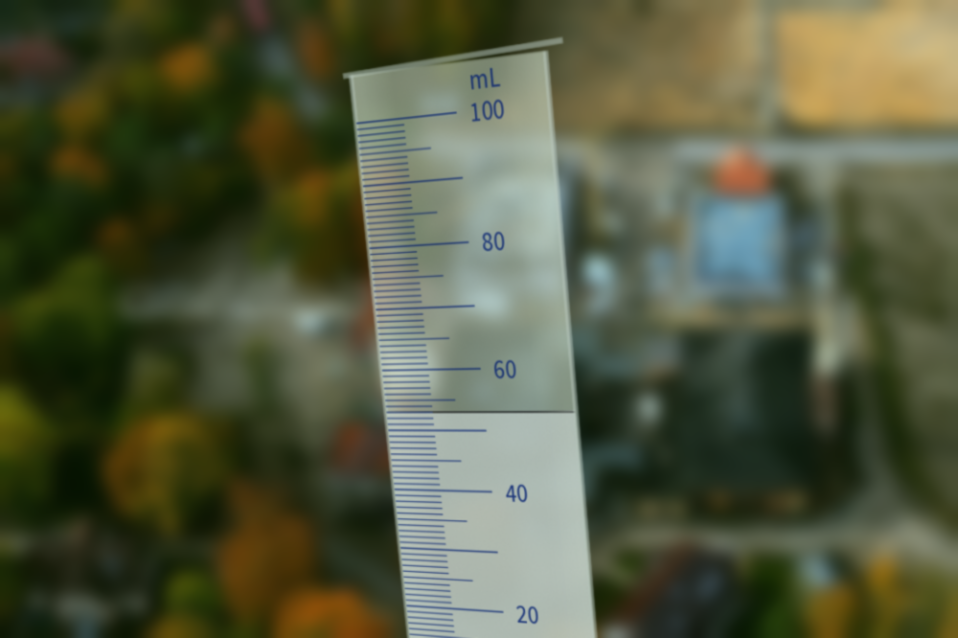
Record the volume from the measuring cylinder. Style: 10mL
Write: 53mL
